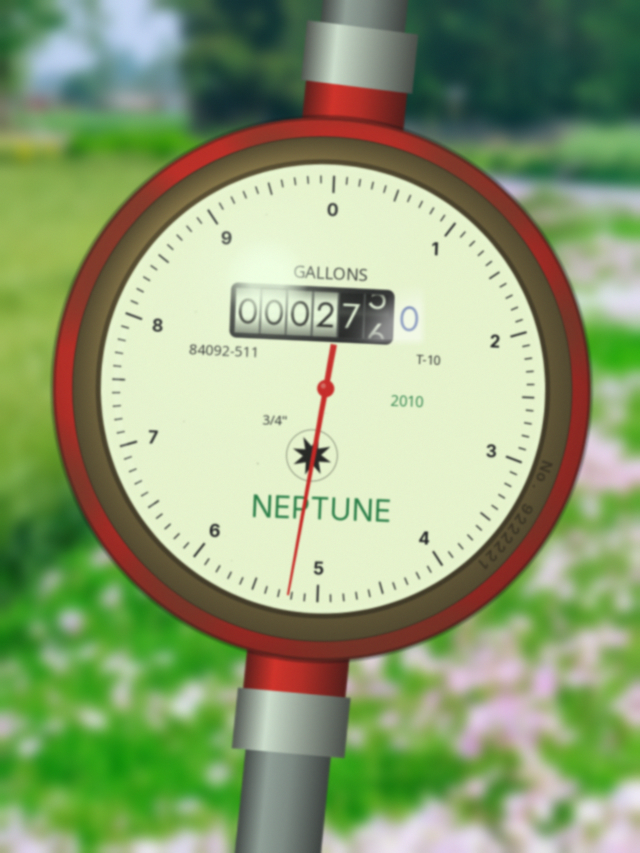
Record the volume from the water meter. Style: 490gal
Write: 2755.2gal
